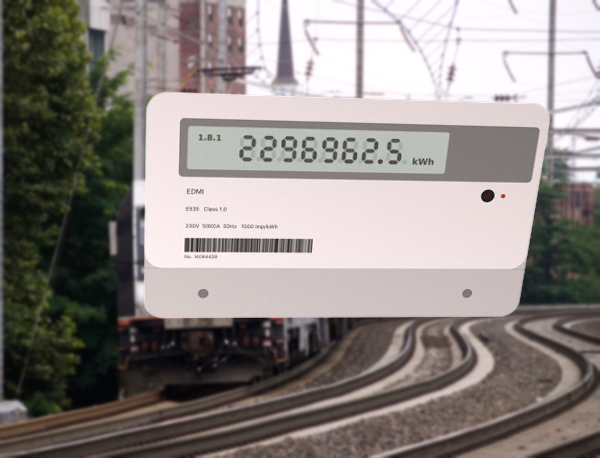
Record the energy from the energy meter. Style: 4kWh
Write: 2296962.5kWh
